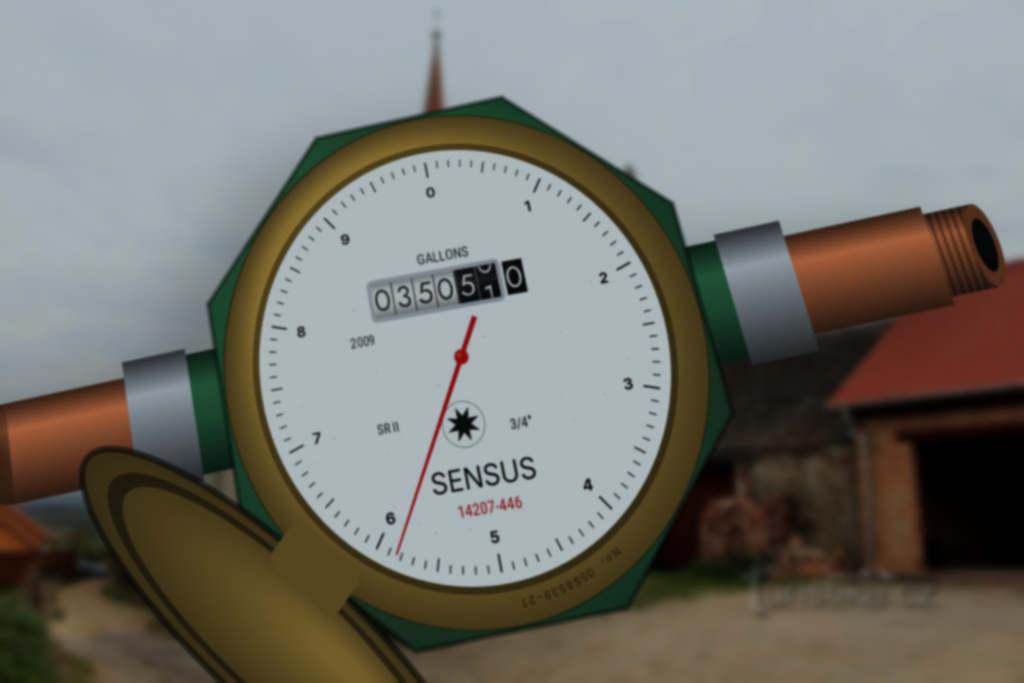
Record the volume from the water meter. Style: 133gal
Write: 350505.8gal
